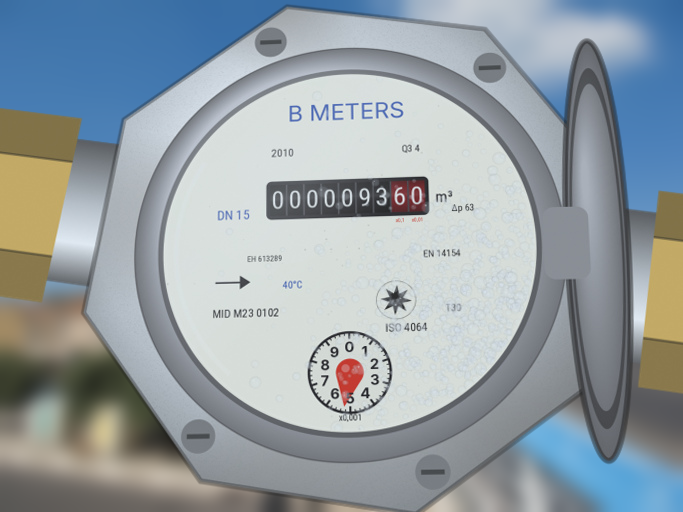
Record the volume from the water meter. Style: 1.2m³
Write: 93.605m³
